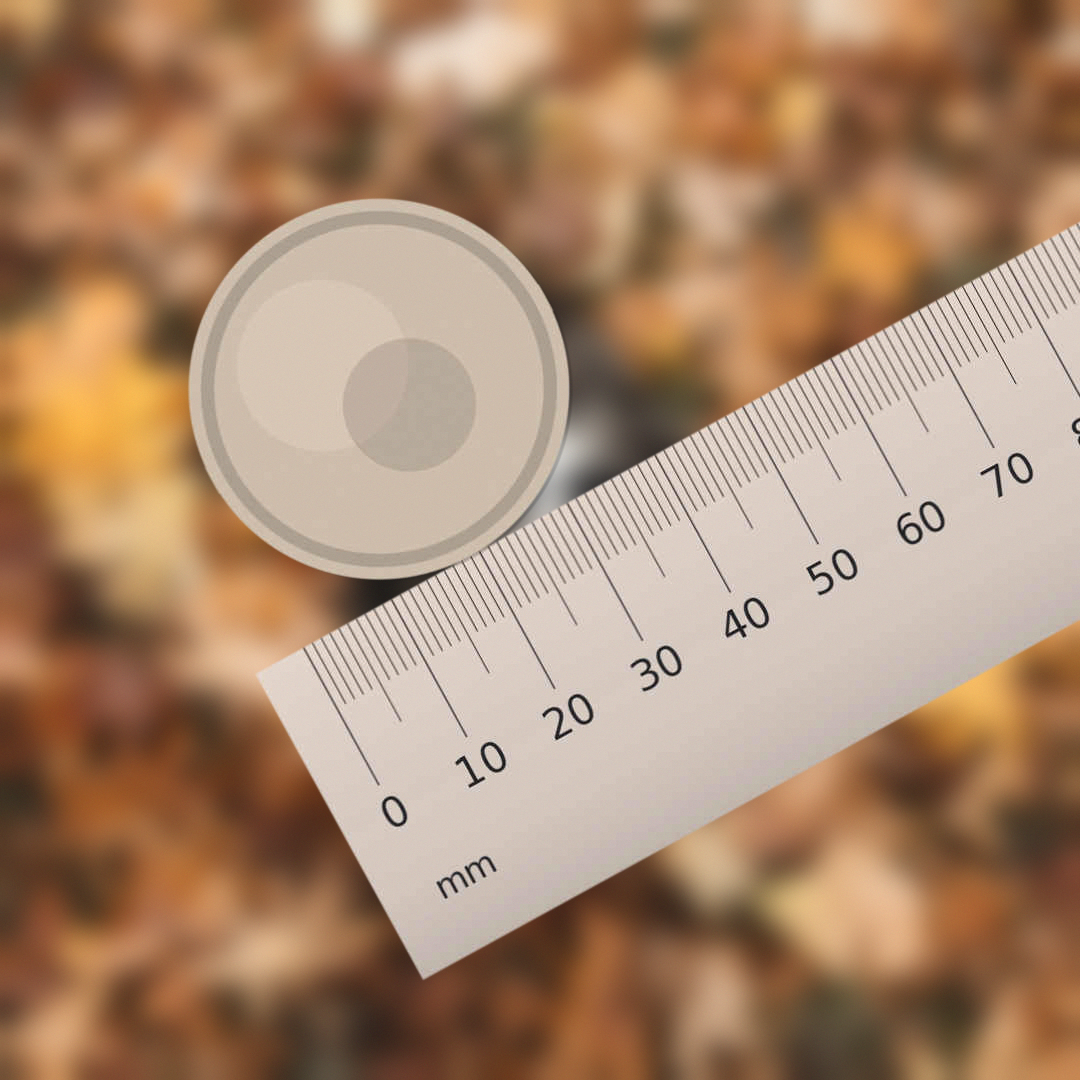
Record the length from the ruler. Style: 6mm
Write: 38mm
